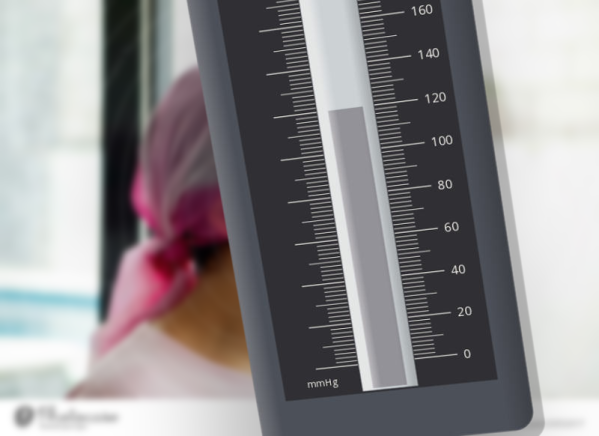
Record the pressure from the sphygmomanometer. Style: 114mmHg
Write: 120mmHg
